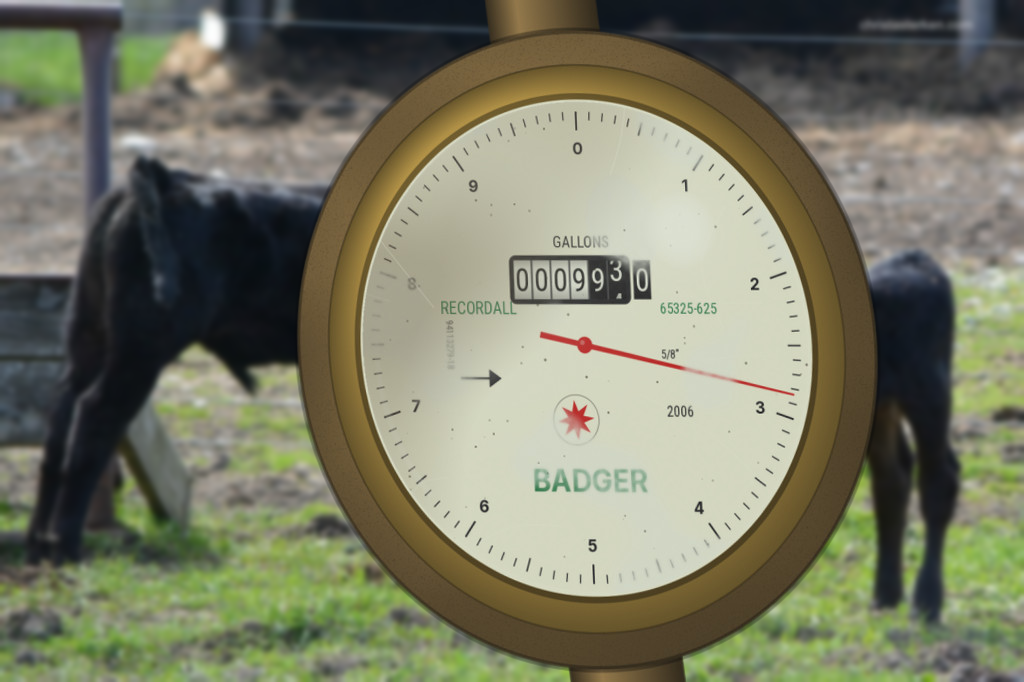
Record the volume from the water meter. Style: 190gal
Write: 9932.8gal
